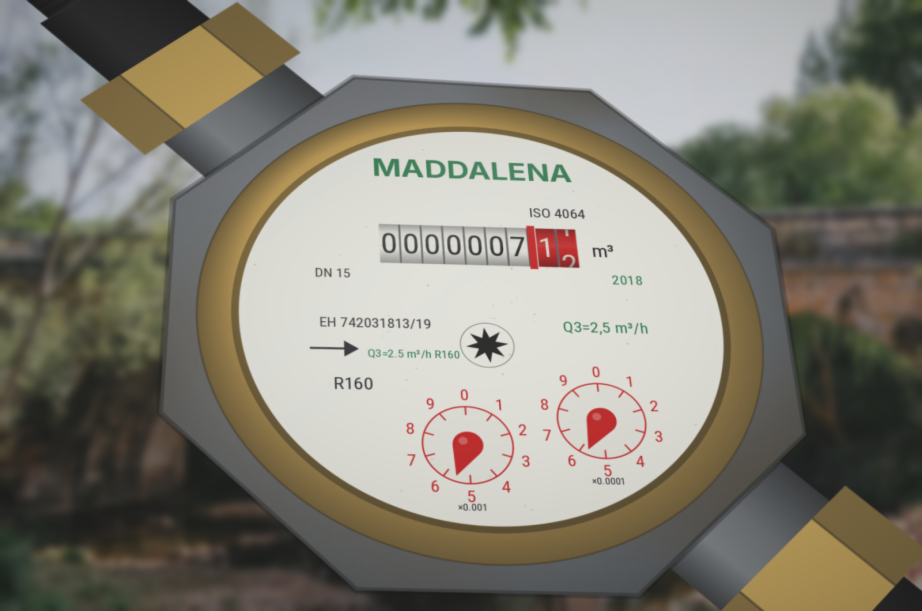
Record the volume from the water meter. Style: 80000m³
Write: 7.1155m³
